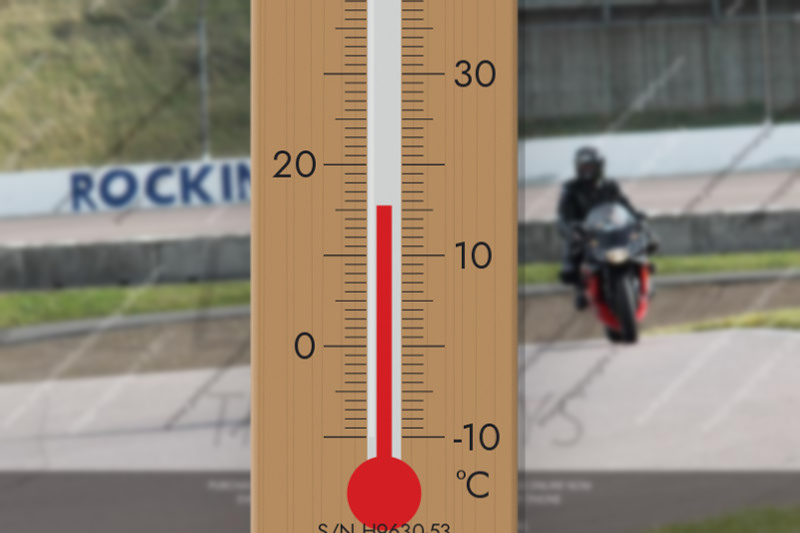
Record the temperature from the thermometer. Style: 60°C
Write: 15.5°C
